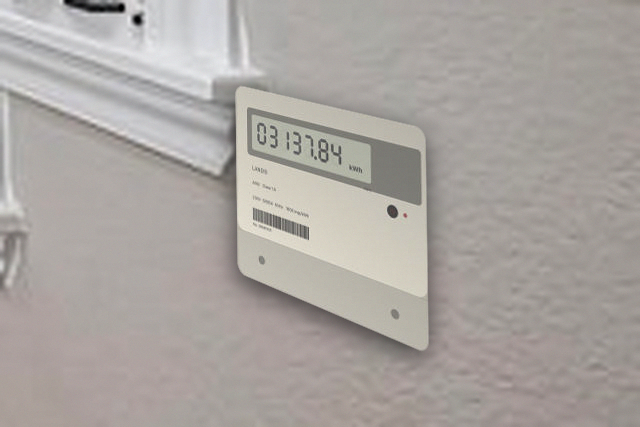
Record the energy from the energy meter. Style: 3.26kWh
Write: 3137.84kWh
